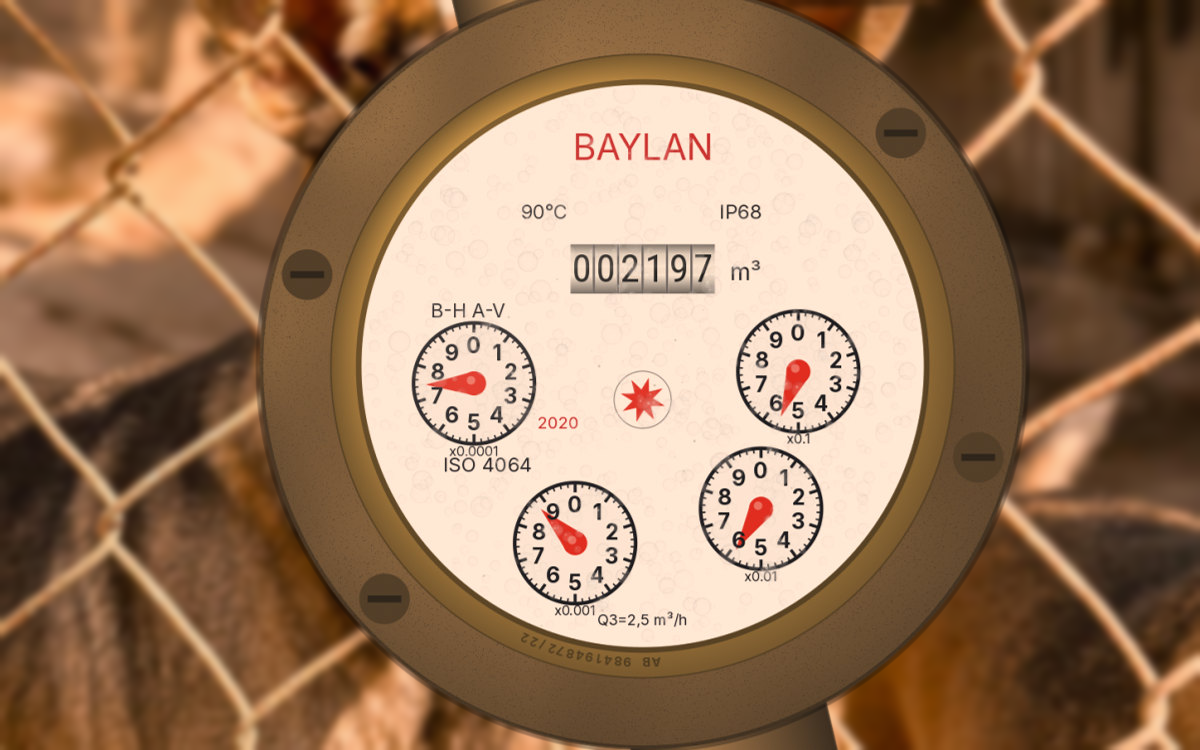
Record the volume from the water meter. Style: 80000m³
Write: 2197.5587m³
